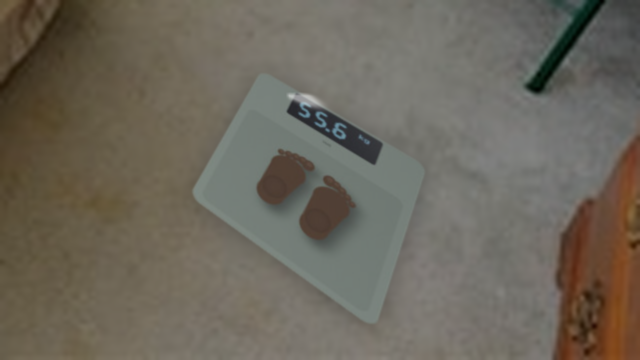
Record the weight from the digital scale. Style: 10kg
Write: 55.6kg
